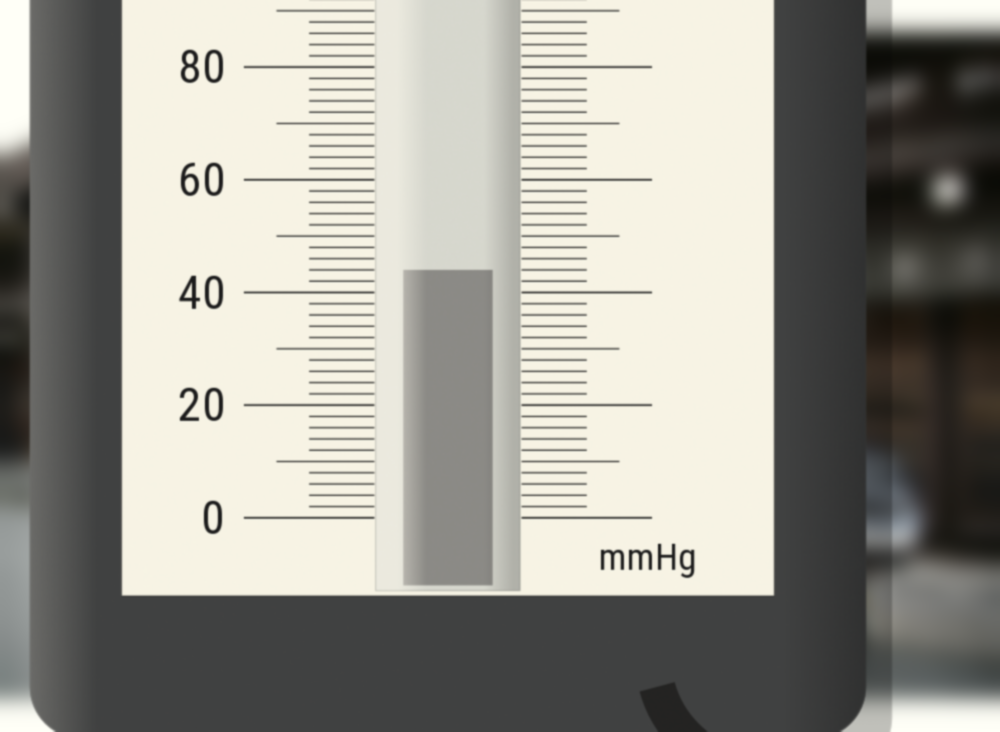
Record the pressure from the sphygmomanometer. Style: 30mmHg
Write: 44mmHg
